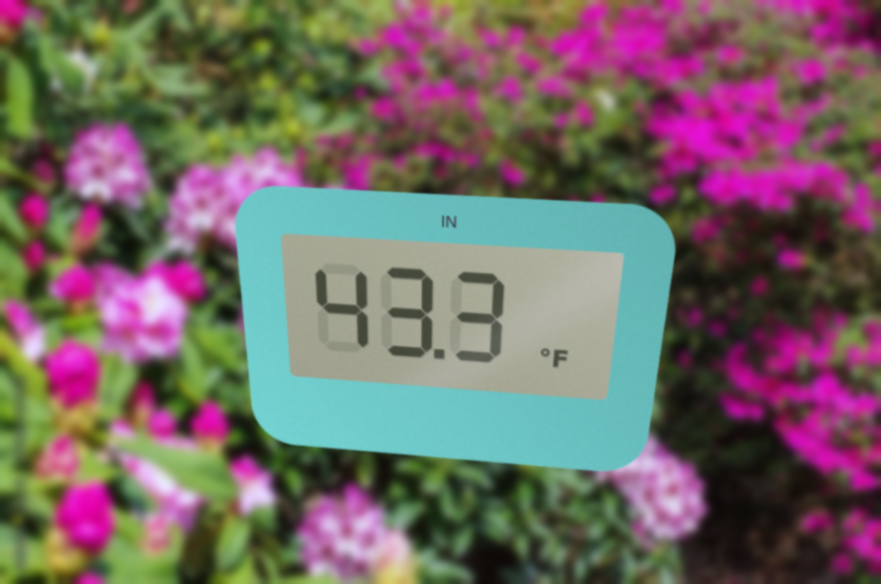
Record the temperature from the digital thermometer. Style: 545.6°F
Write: 43.3°F
